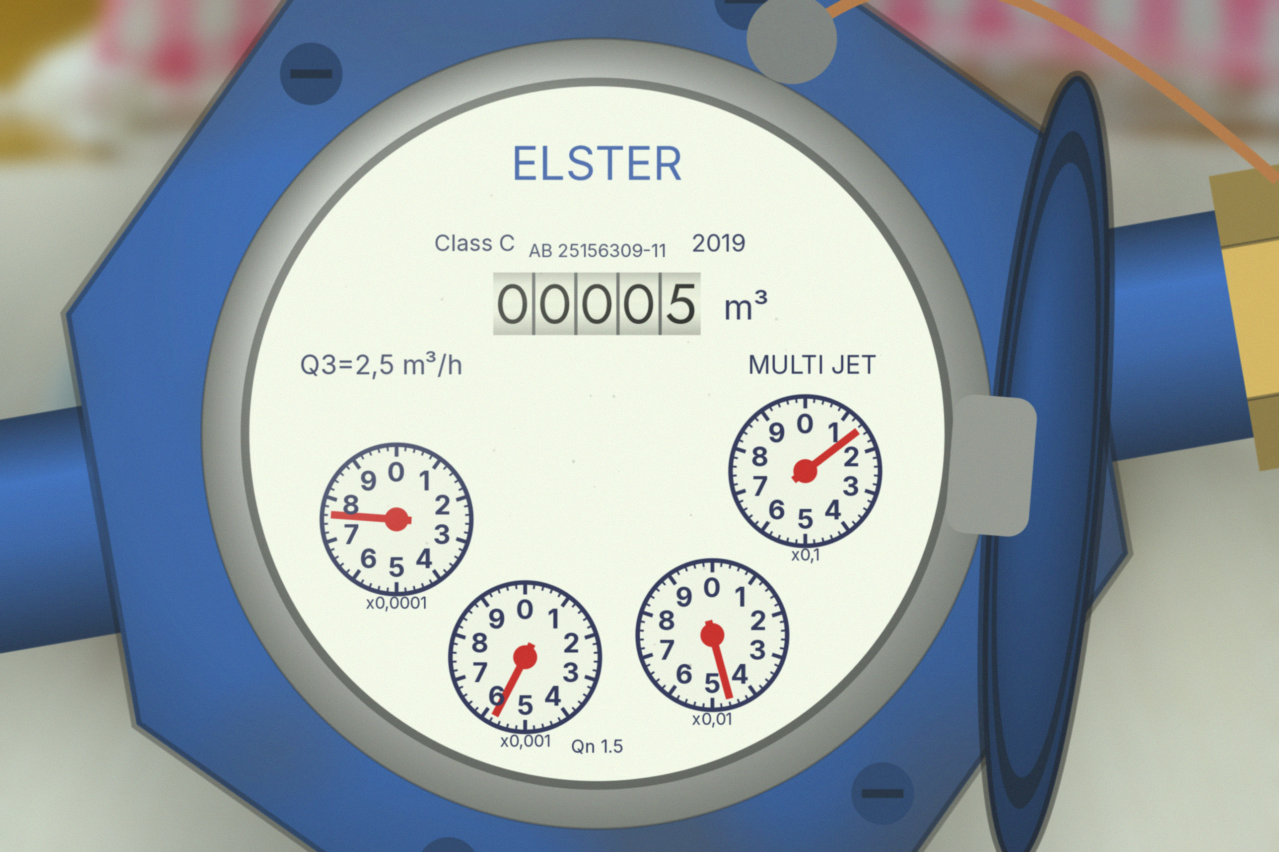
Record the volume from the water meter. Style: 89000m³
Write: 5.1457m³
